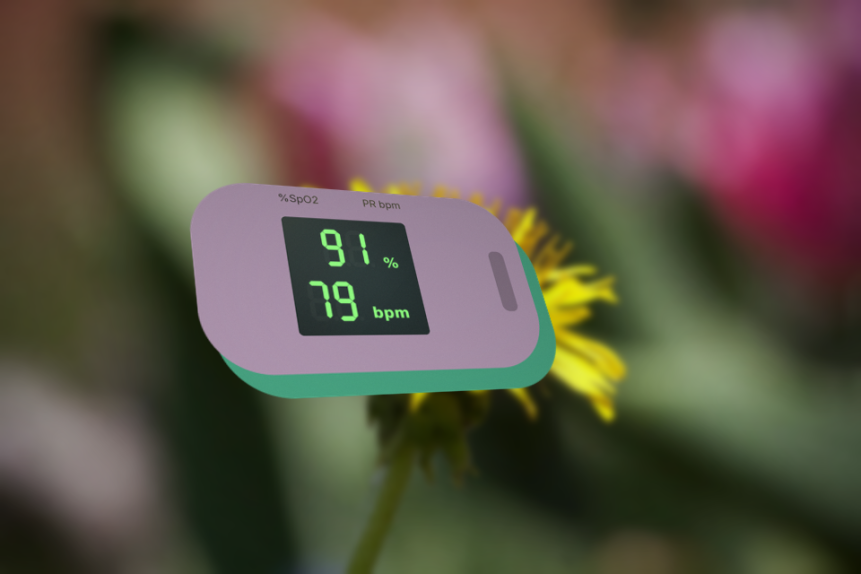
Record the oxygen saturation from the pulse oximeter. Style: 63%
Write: 91%
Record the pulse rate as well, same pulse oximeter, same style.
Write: 79bpm
